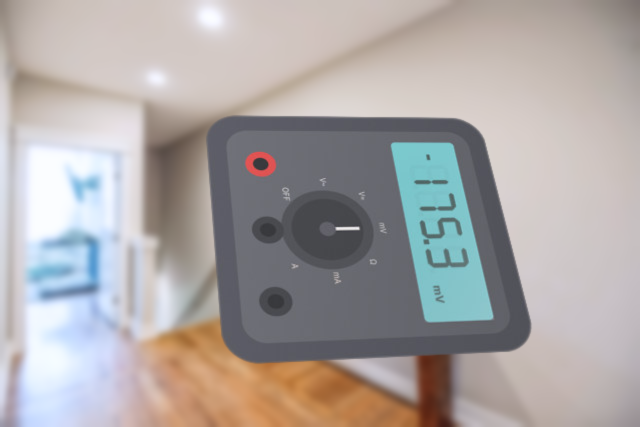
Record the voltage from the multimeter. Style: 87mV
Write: -175.3mV
